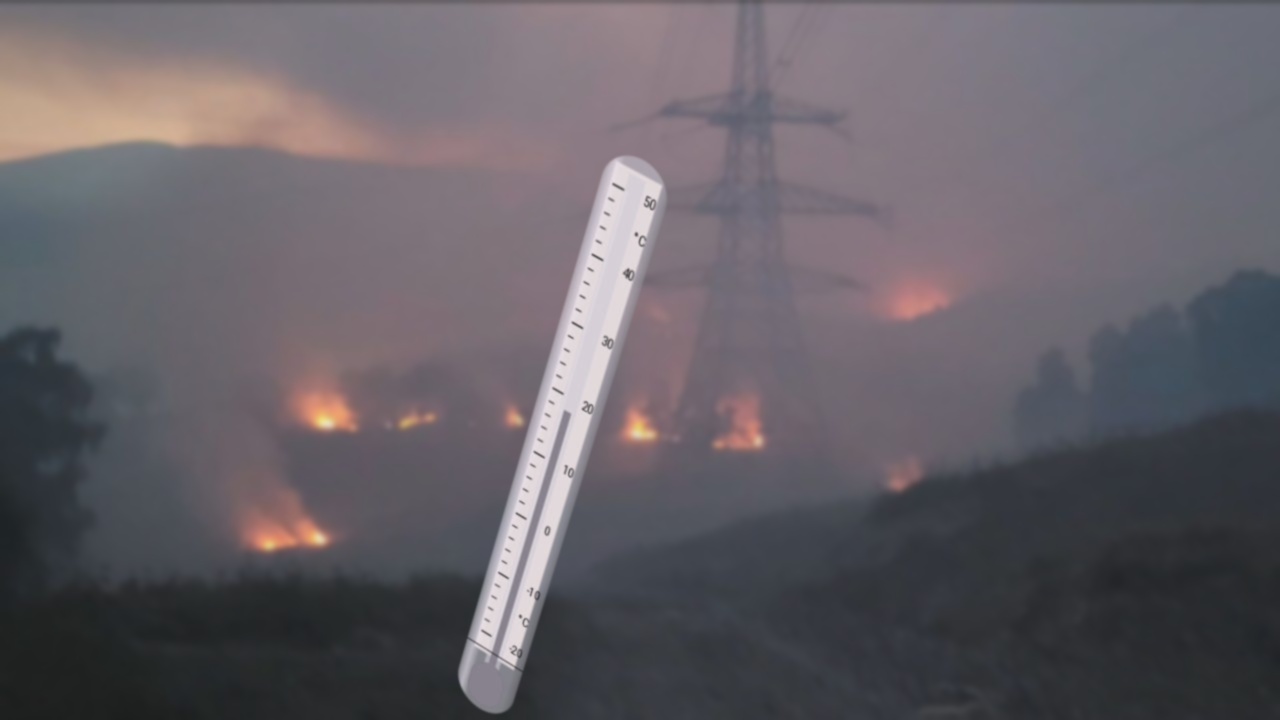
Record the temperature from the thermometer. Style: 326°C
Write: 18°C
